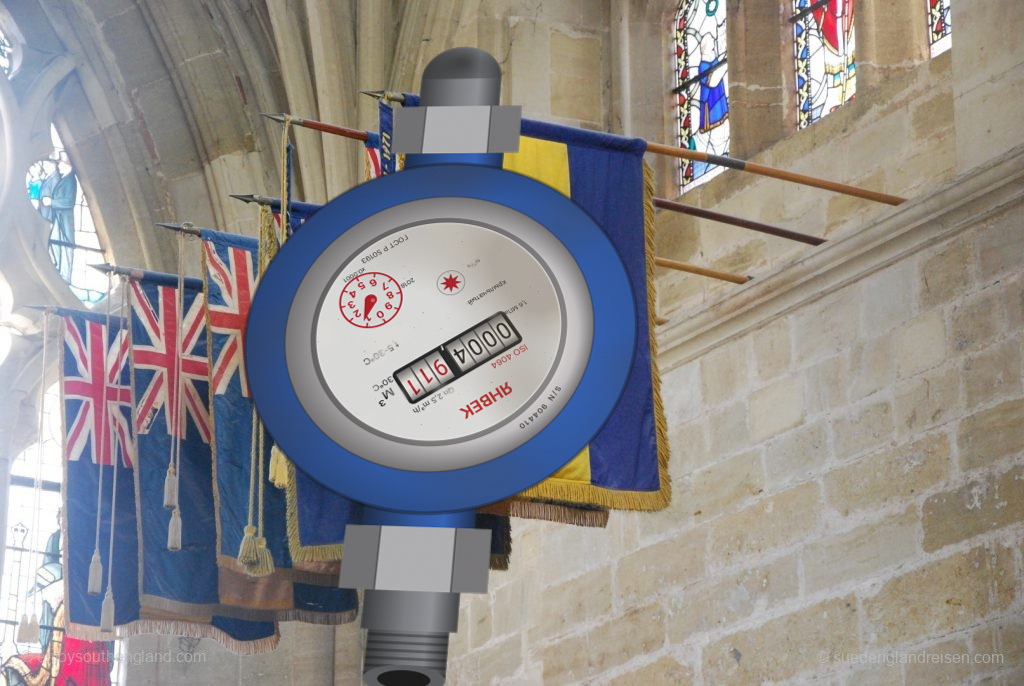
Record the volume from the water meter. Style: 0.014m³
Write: 4.9111m³
